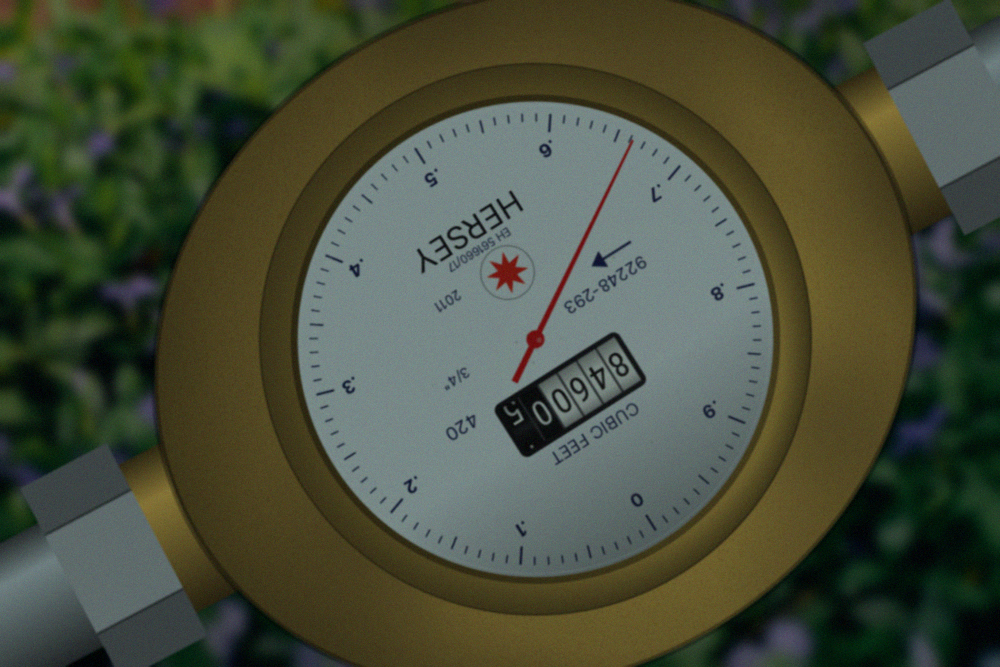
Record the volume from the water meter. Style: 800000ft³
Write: 846004.66ft³
